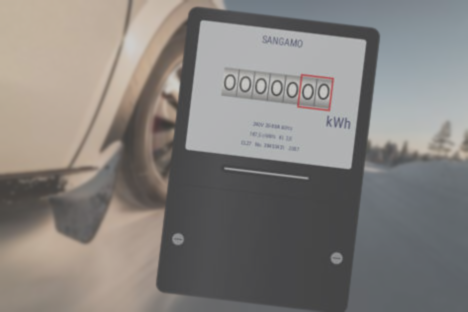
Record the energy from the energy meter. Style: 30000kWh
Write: 0.00kWh
